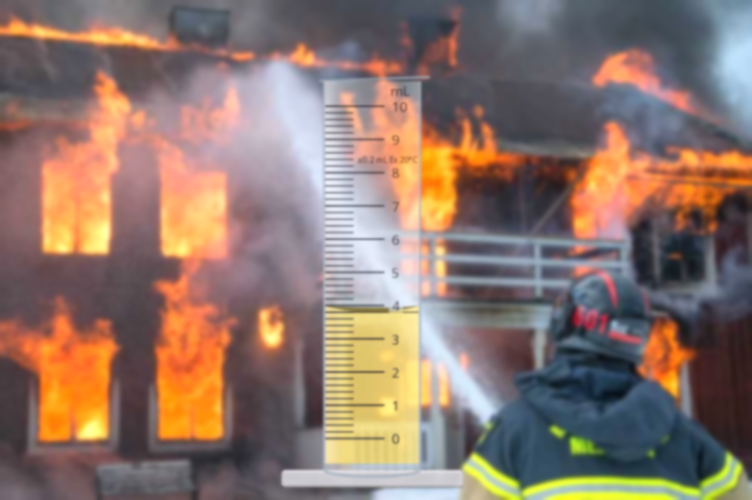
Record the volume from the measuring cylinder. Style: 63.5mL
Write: 3.8mL
